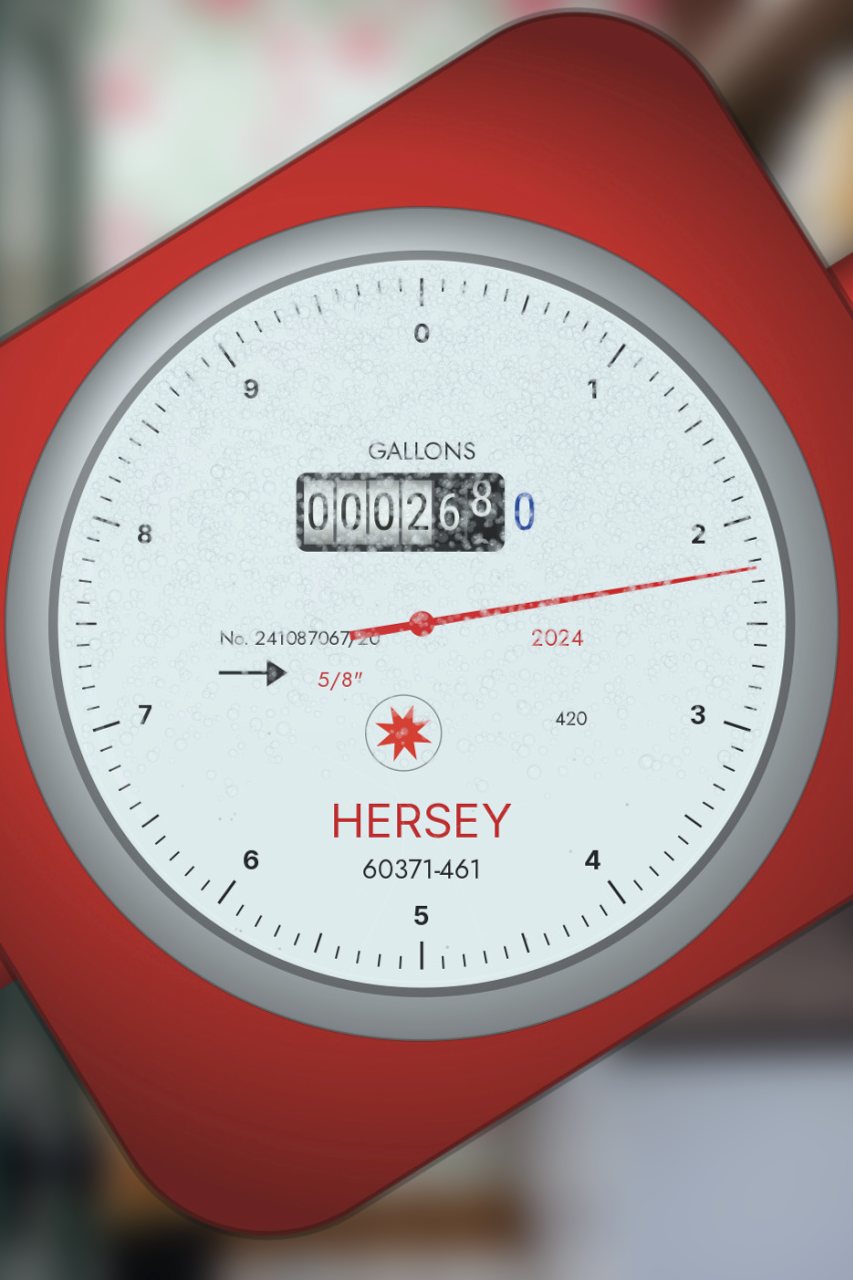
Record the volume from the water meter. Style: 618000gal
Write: 2682.2gal
